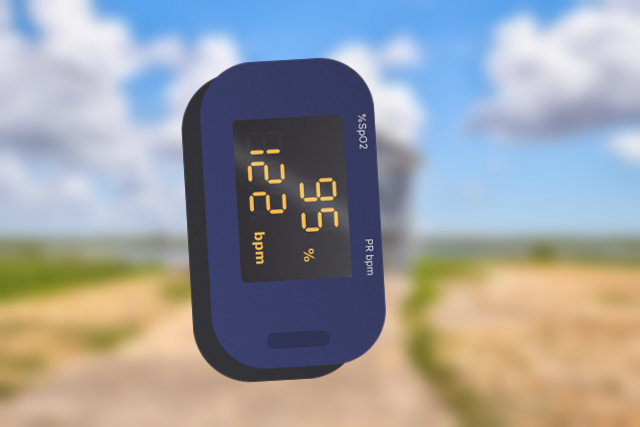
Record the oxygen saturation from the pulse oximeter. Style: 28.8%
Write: 95%
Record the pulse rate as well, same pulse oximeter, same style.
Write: 122bpm
